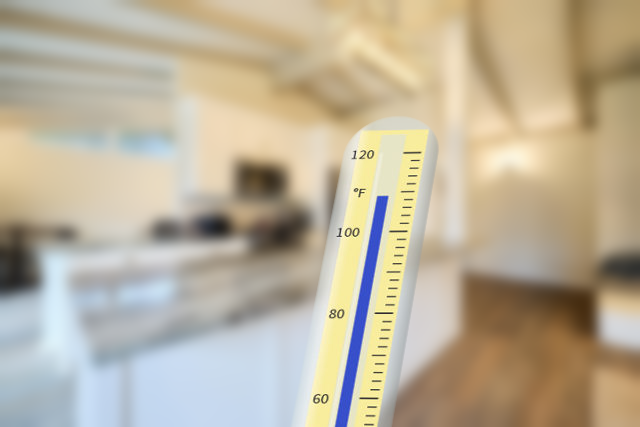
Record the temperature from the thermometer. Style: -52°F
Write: 109°F
